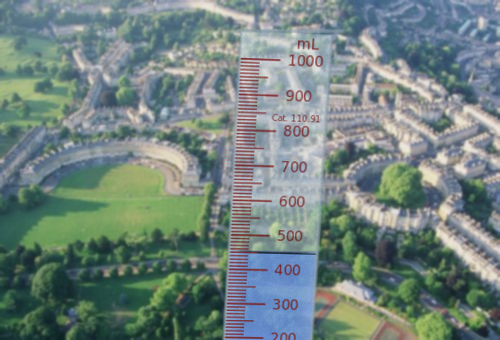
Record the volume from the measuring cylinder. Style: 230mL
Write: 450mL
